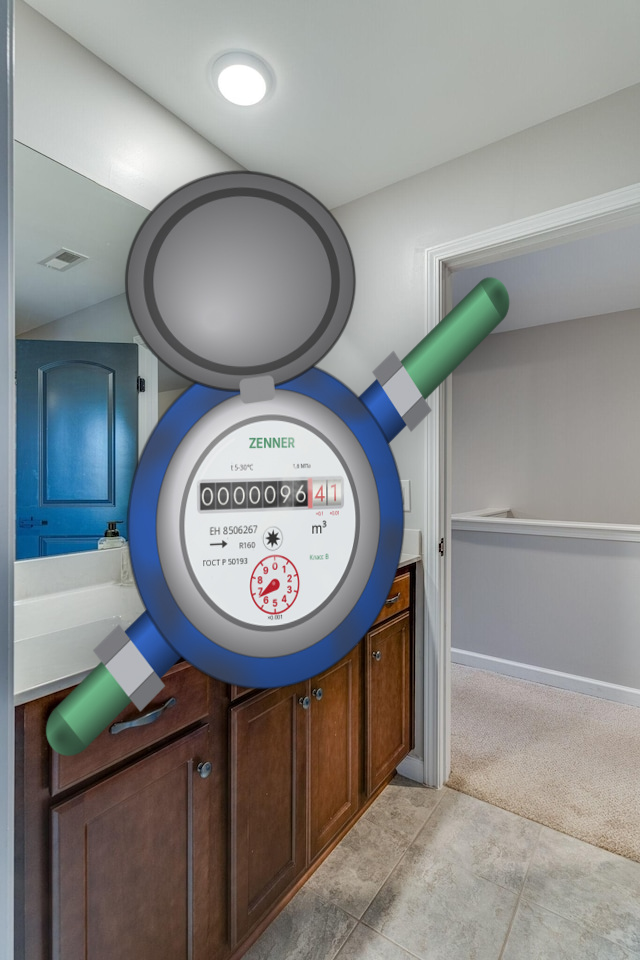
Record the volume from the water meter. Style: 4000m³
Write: 96.416m³
